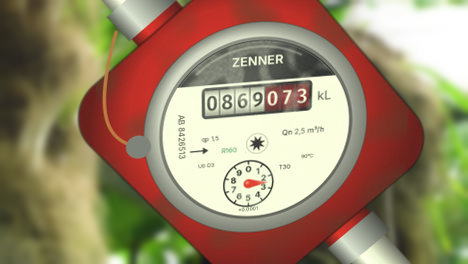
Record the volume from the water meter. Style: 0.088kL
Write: 869.0732kL
